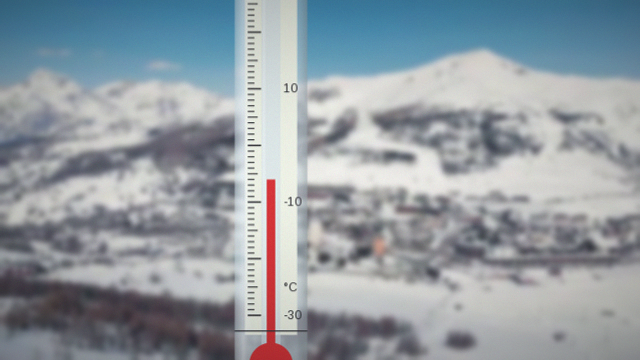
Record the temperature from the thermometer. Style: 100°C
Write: -6°C
